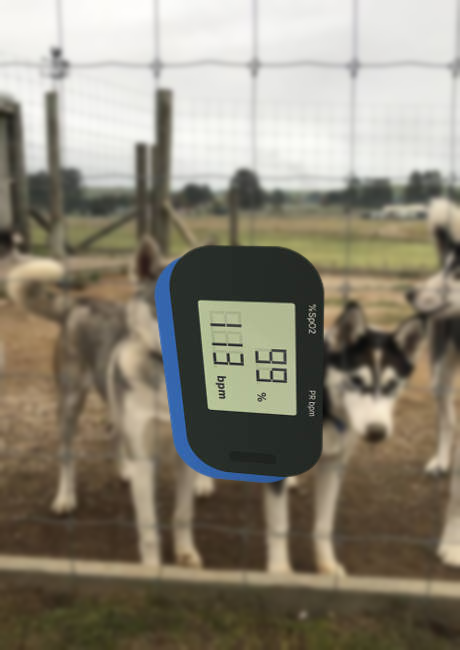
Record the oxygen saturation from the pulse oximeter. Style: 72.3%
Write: 99%
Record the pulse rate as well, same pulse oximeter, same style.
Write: 113bpm
